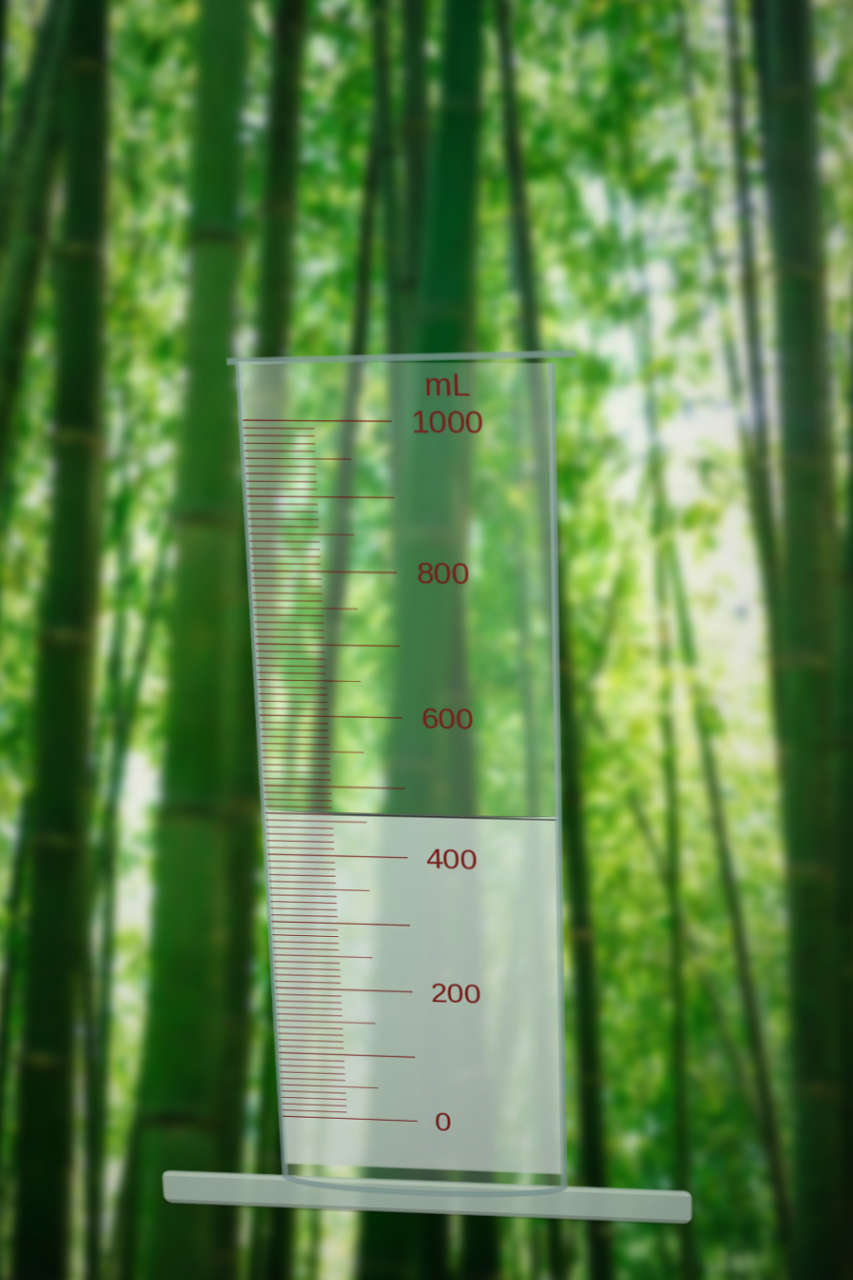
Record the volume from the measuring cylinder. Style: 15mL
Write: 460mL
